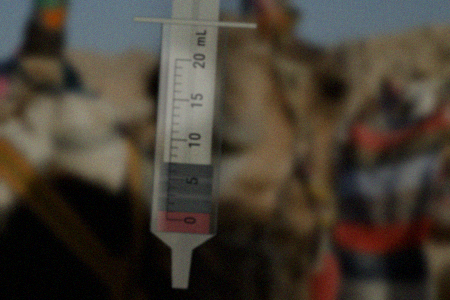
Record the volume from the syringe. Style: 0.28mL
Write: 1mL
